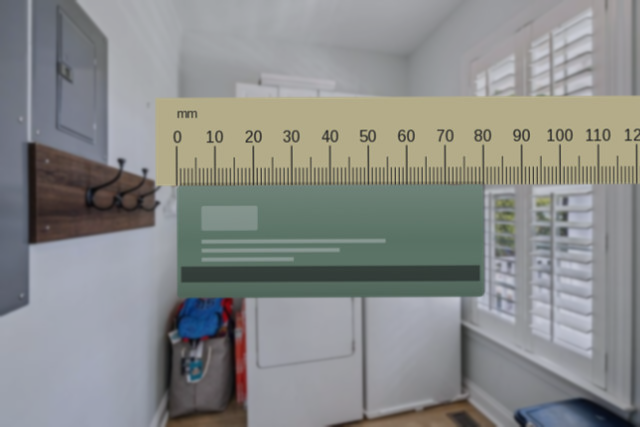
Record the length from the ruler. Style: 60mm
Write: 80mm
